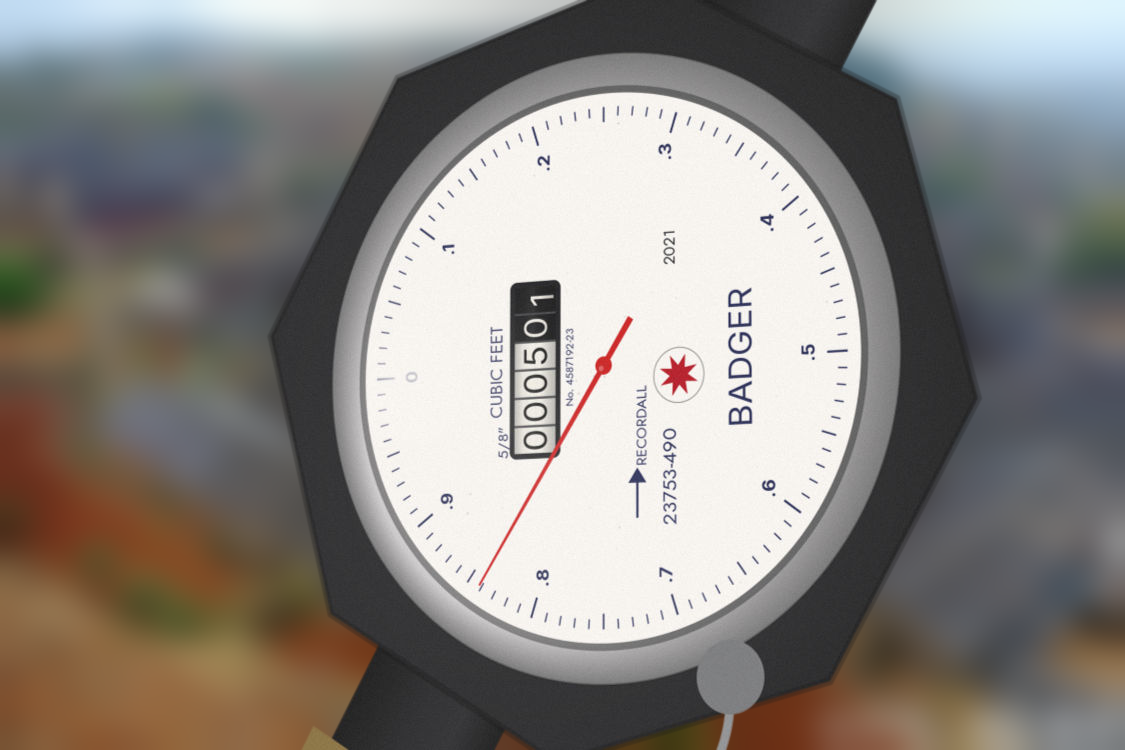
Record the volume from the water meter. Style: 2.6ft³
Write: 500.84ft³
